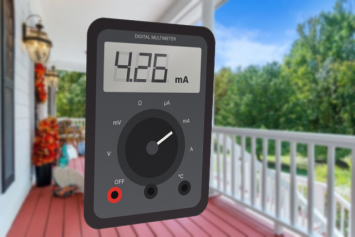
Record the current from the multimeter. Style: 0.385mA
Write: 4.26mA
